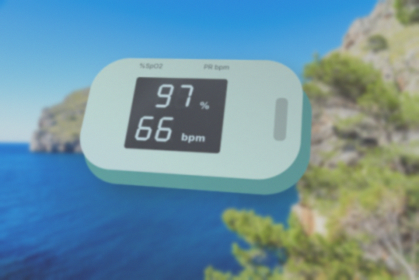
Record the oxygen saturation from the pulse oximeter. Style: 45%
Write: 97%
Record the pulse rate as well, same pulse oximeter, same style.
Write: 66bpm
